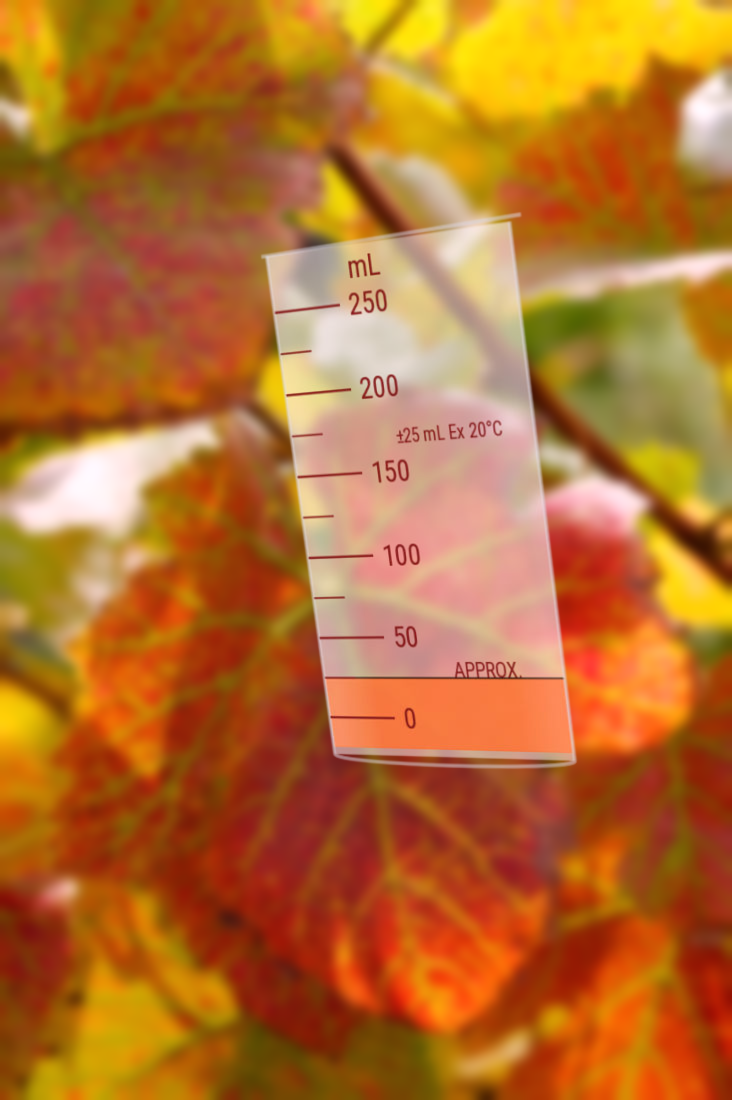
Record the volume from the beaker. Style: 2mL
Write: 25mL
